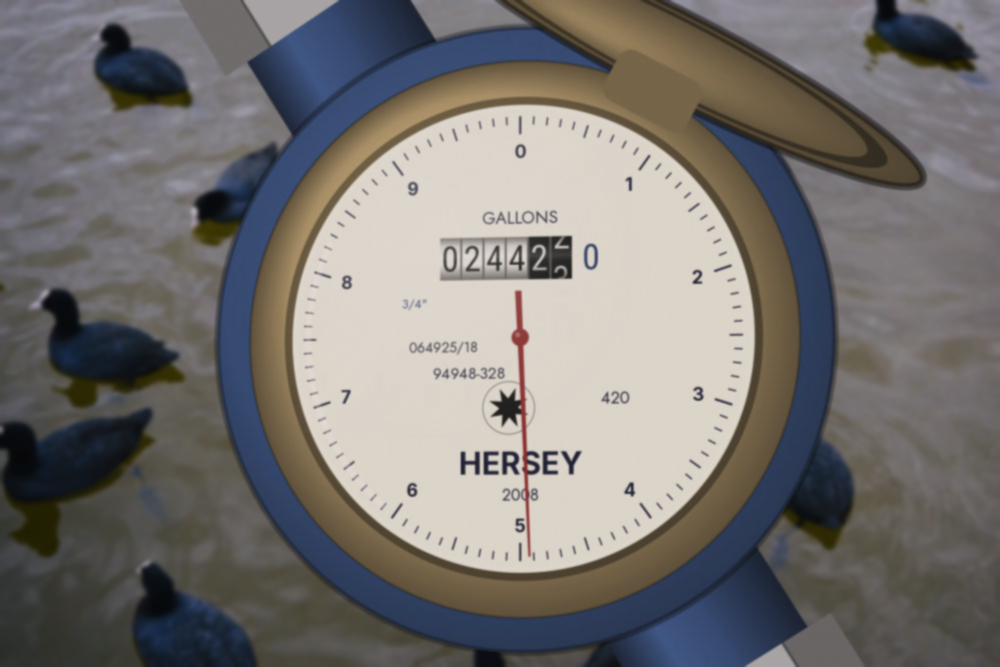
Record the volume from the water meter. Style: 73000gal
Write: 244224.9gal
